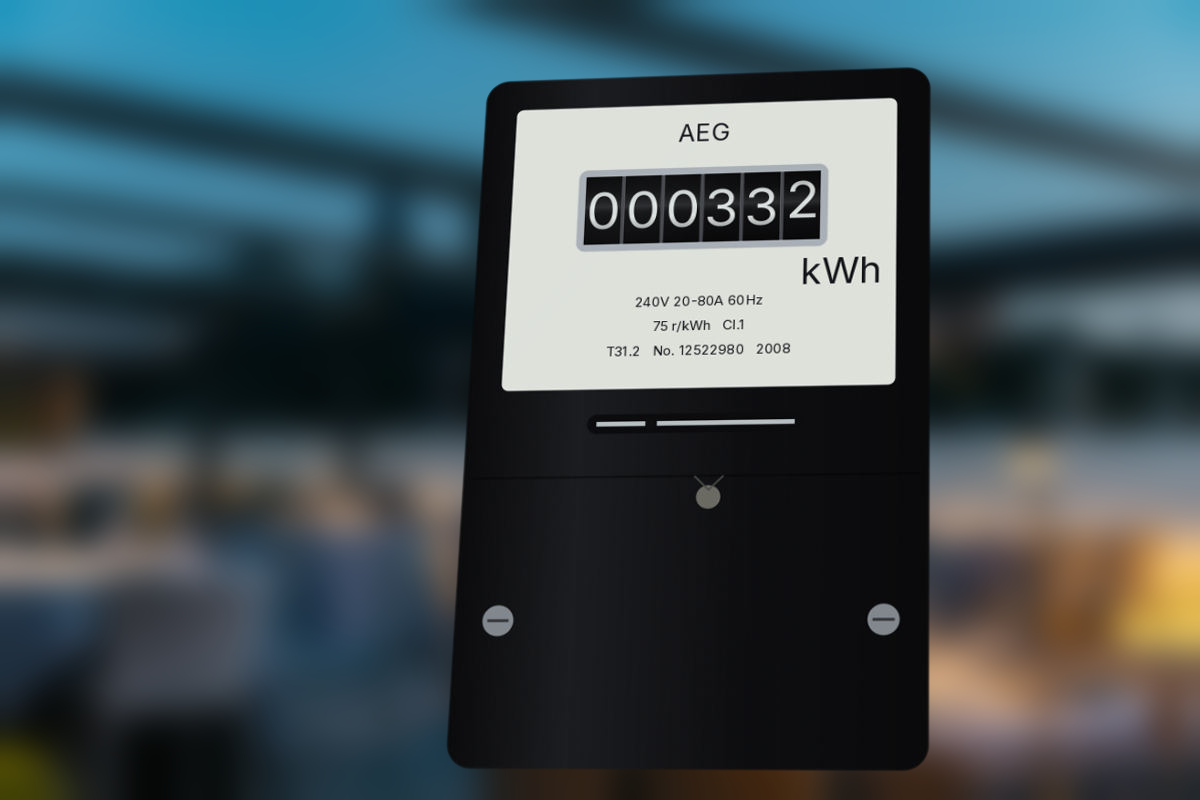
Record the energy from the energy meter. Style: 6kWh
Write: 332kWh
